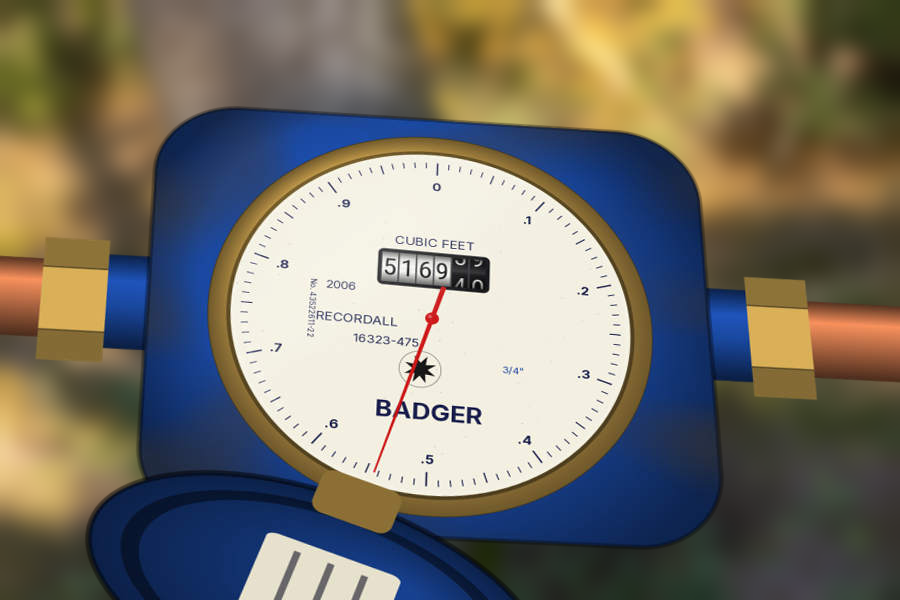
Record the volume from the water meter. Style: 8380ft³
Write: 516939.54ft³
